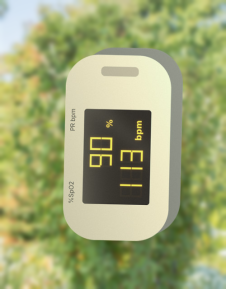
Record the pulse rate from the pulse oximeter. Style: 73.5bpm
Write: 113bpm
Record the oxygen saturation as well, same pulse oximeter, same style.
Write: 90%
